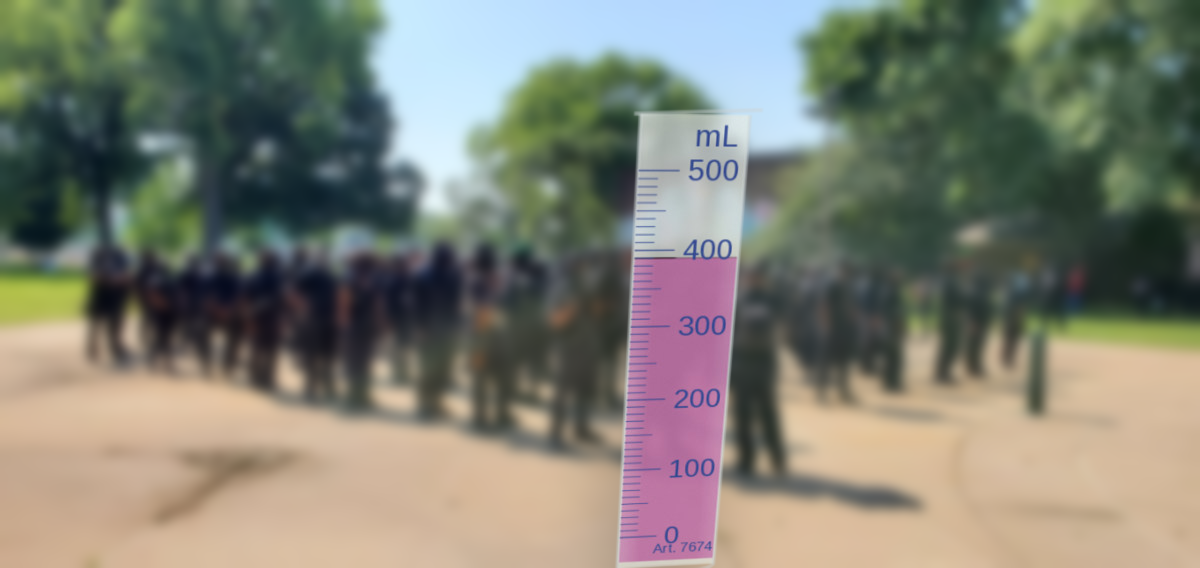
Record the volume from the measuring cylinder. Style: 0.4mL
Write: 390mL
